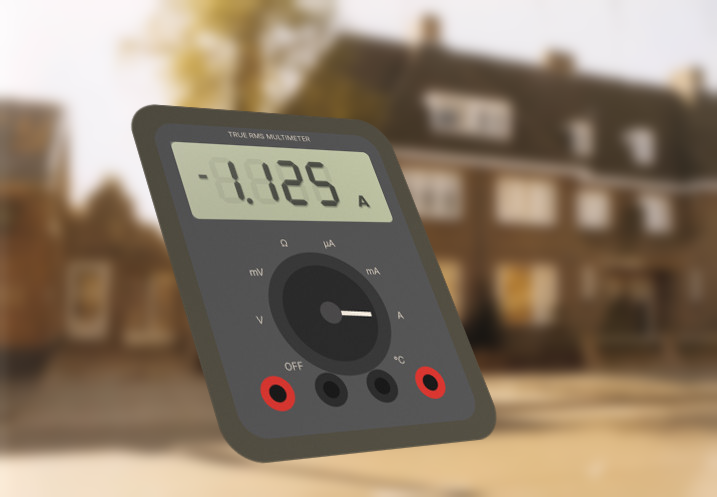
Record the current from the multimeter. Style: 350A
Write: -1.125A
